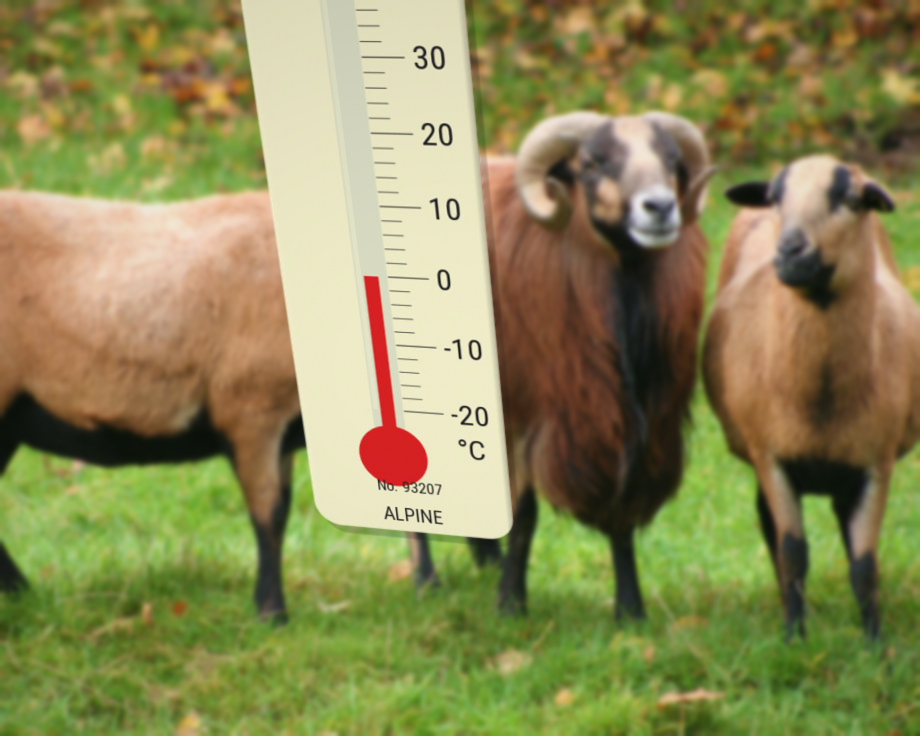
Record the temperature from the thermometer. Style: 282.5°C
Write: 0°C
